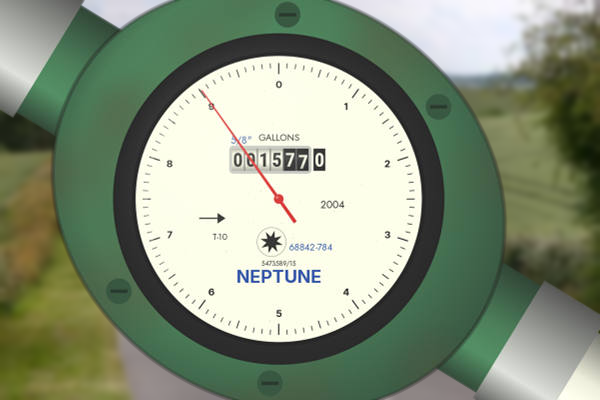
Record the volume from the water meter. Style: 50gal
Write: 15769.0gal
